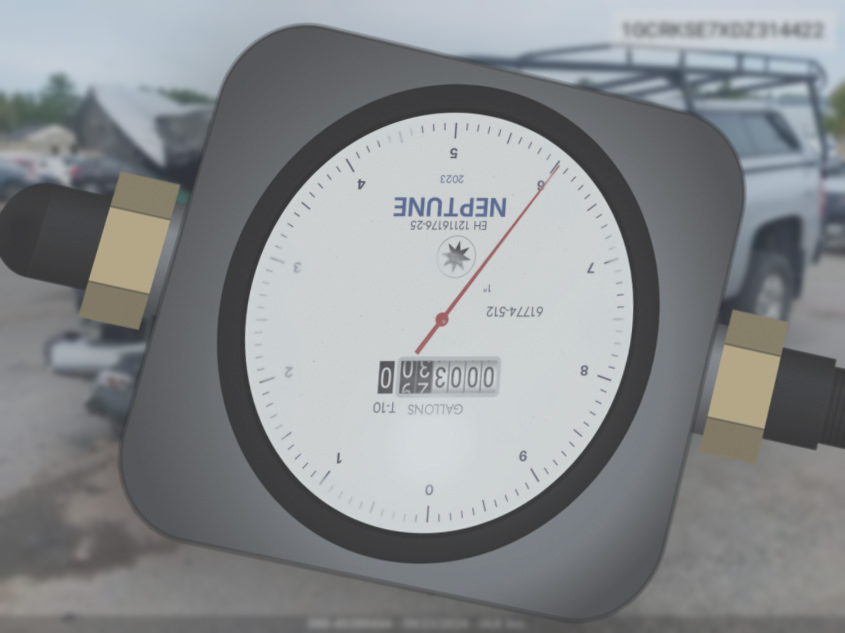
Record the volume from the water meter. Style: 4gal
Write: 3296.0gal
